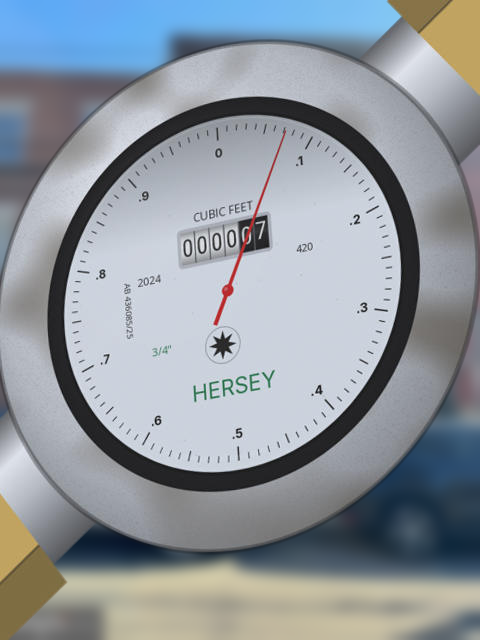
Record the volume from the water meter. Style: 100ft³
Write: 7.07ft³
